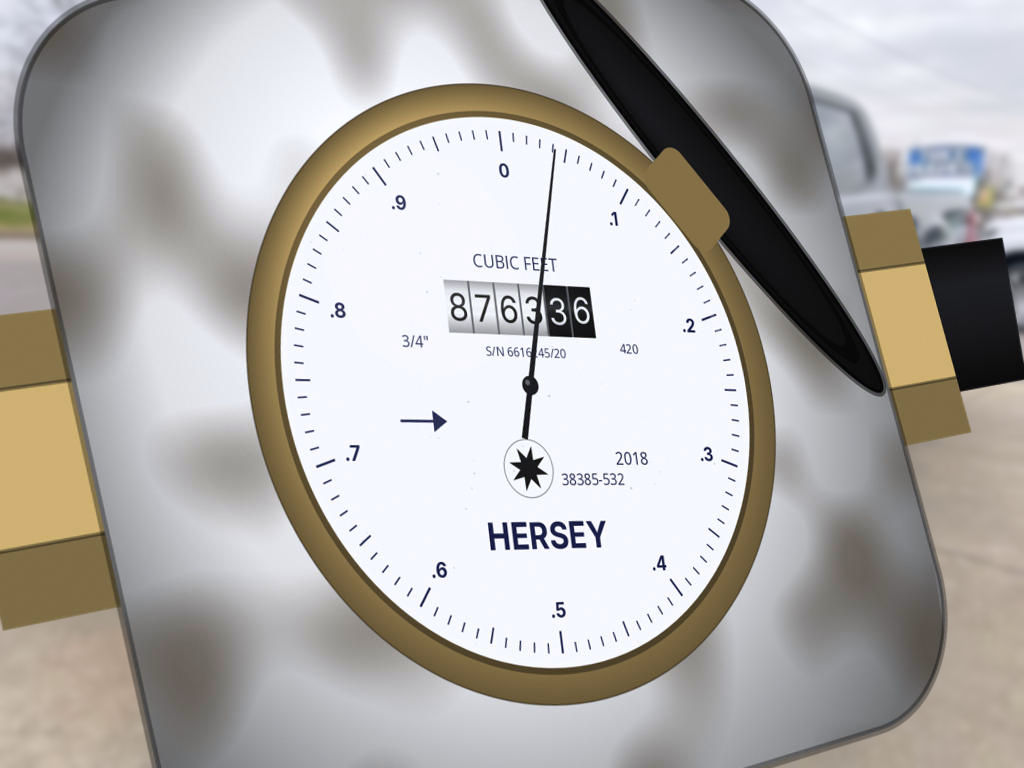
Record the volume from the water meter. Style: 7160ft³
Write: 876336.04ft³
